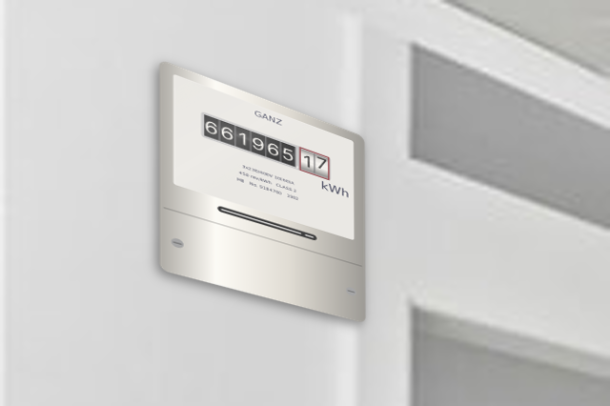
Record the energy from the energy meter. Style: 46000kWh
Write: 661965.17kWh
